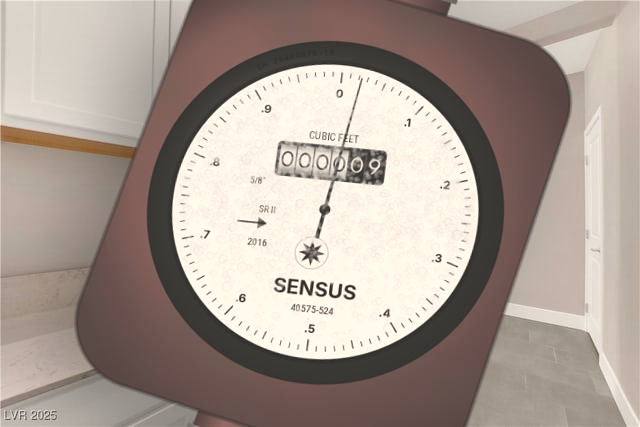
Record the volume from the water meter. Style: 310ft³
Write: 9.02ft³
